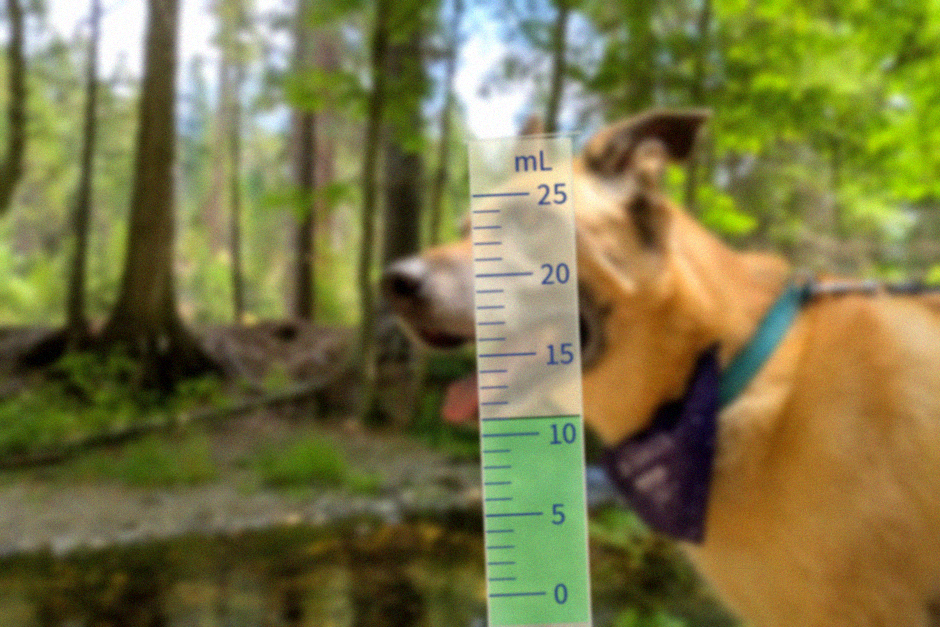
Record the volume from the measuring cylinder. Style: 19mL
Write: 11mL
